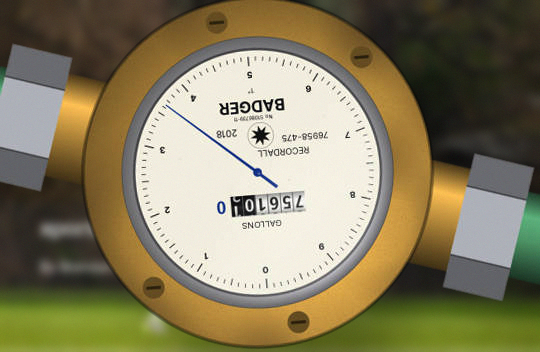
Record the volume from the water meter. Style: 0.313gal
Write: 7561013.6gal
